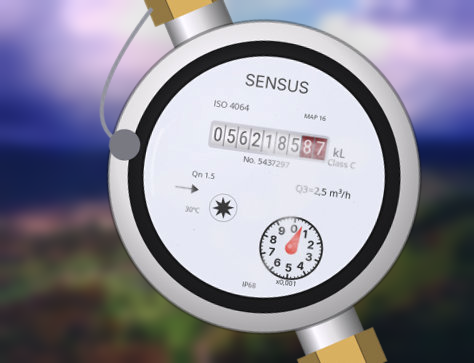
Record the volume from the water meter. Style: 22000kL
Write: 562185.870kL
